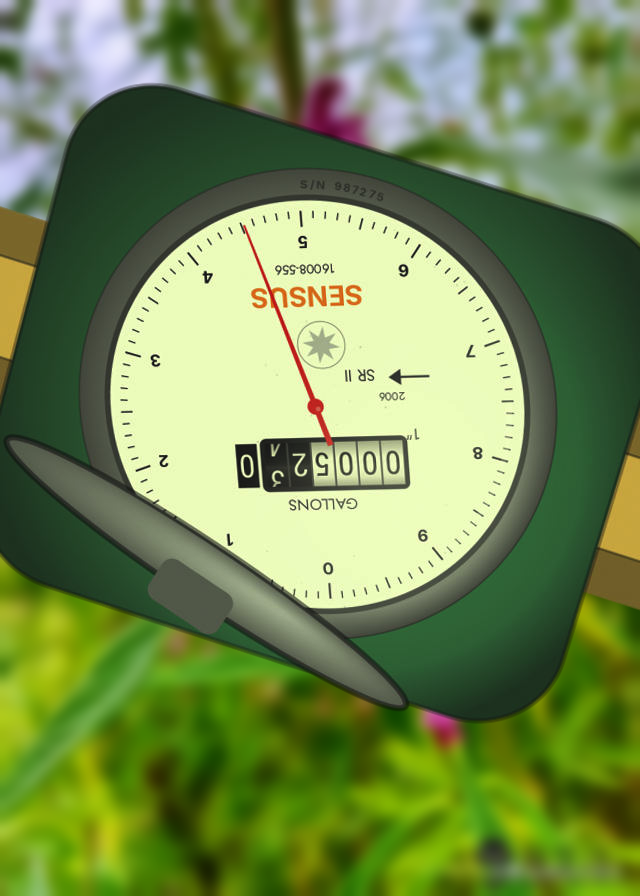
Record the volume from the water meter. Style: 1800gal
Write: 5234.5gal
